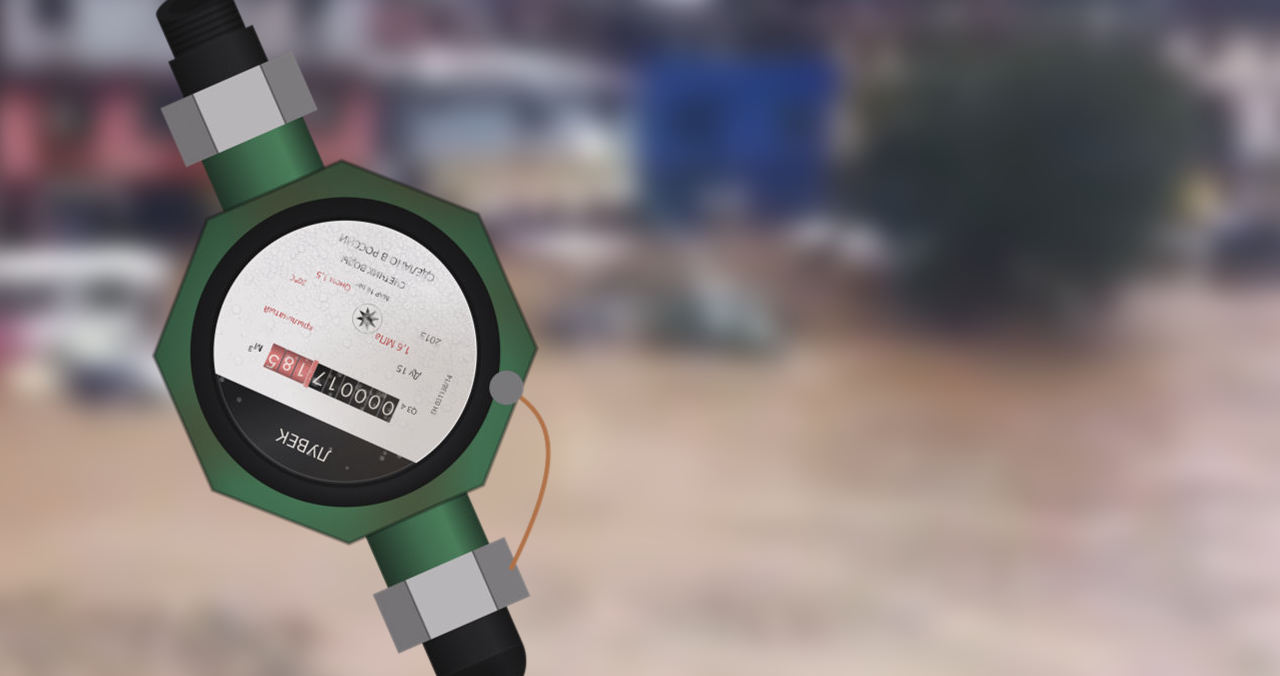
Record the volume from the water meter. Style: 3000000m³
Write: 17.185m³
